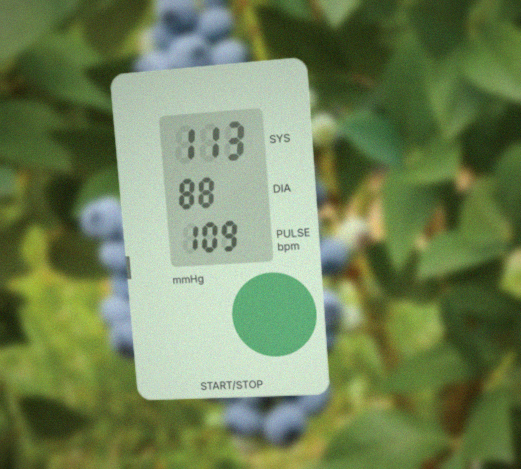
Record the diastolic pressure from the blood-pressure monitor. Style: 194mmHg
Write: 88mmHg
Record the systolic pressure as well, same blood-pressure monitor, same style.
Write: 113mmHg
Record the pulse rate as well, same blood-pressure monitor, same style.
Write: 109bpm
